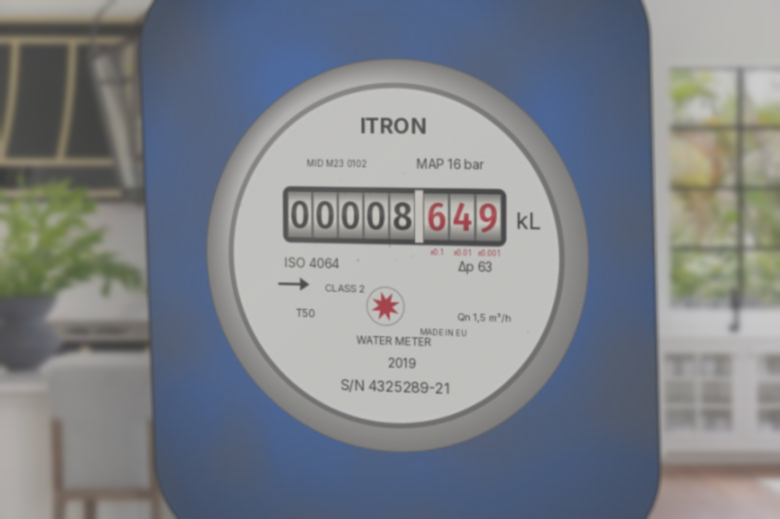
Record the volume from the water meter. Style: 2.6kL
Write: 8.649kL
